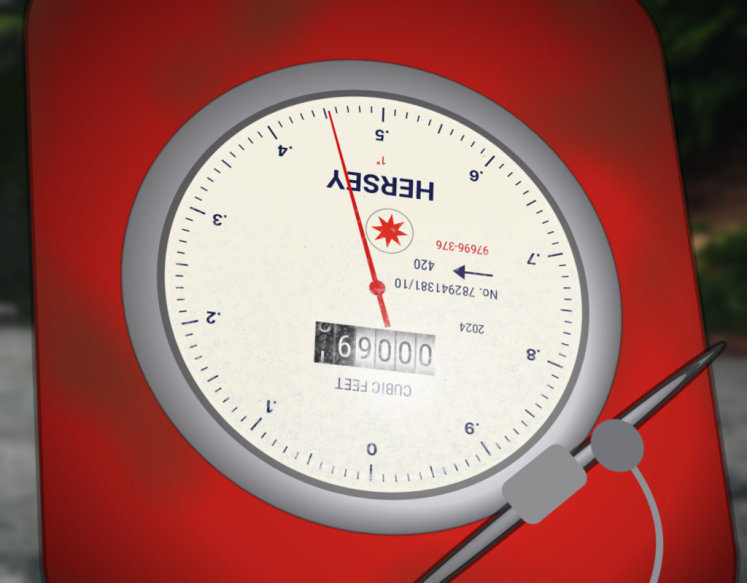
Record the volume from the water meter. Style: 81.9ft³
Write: 691.45ft³
